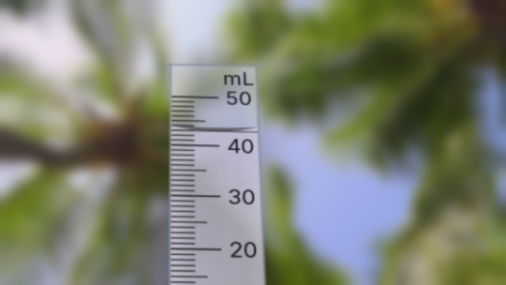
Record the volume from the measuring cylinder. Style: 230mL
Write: 43mL
